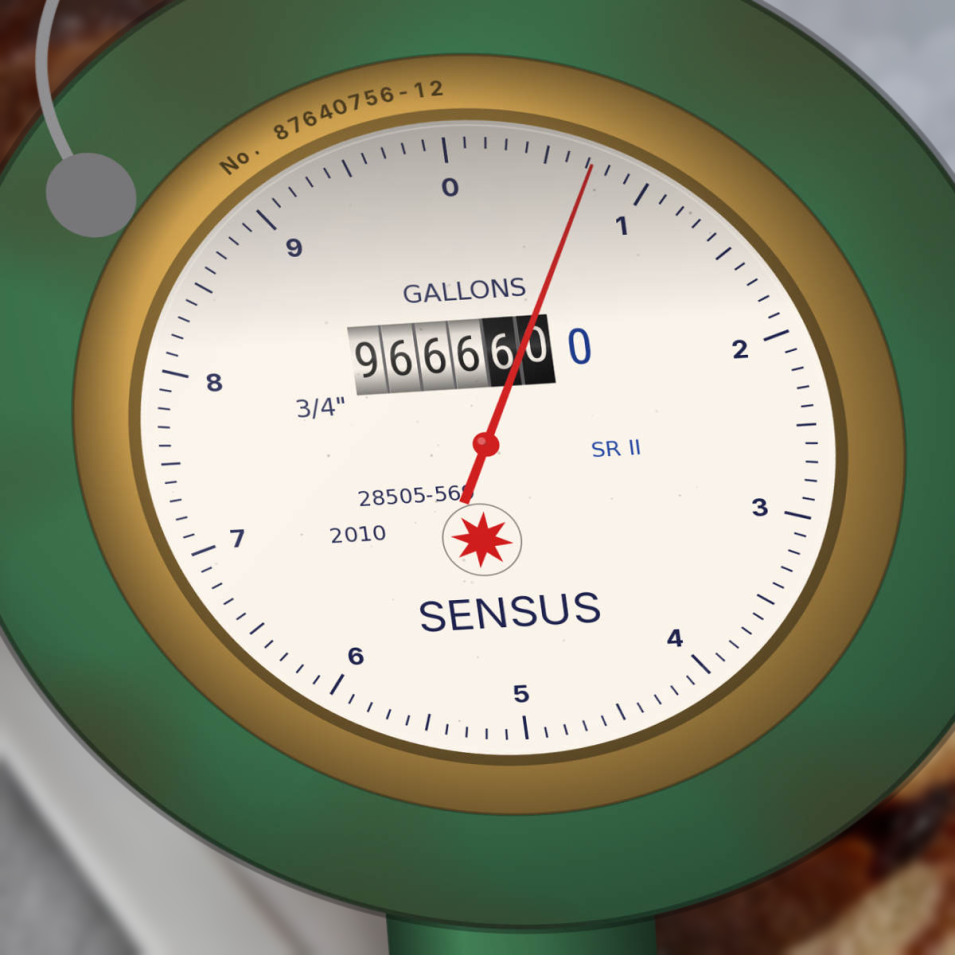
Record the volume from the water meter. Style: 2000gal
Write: 9666600.7gal
